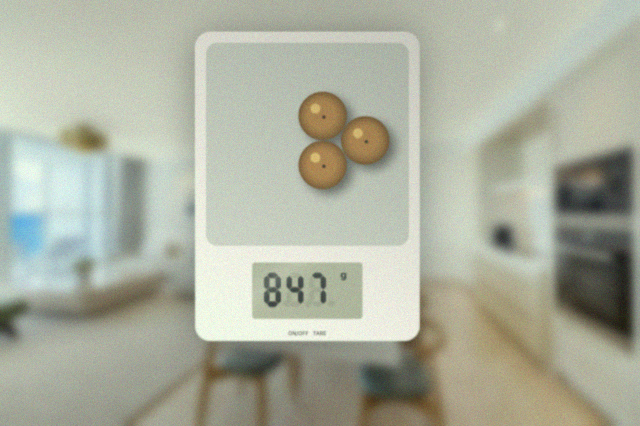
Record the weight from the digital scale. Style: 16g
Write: 847g
